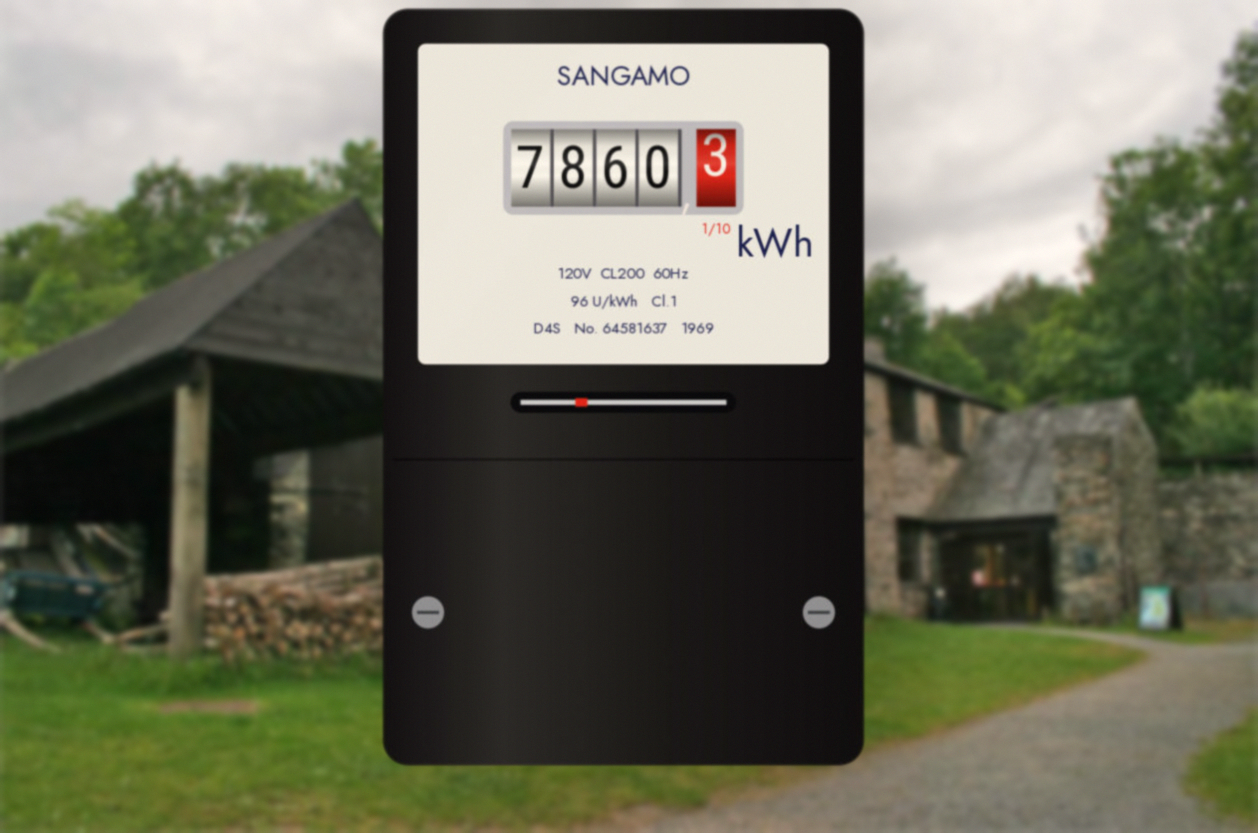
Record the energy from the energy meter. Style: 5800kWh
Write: 7860.3kWh
